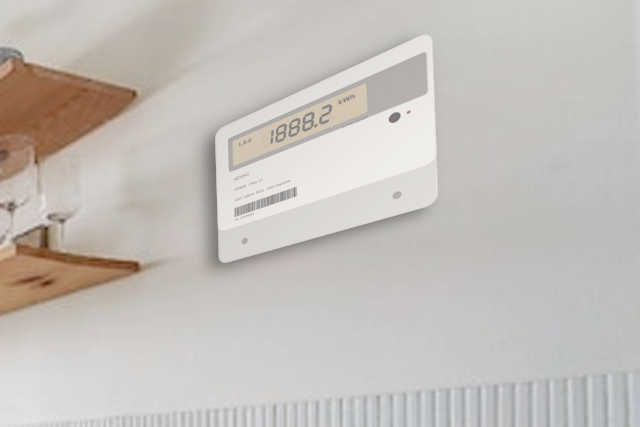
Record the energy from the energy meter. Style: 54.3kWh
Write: 1888.2kWh
